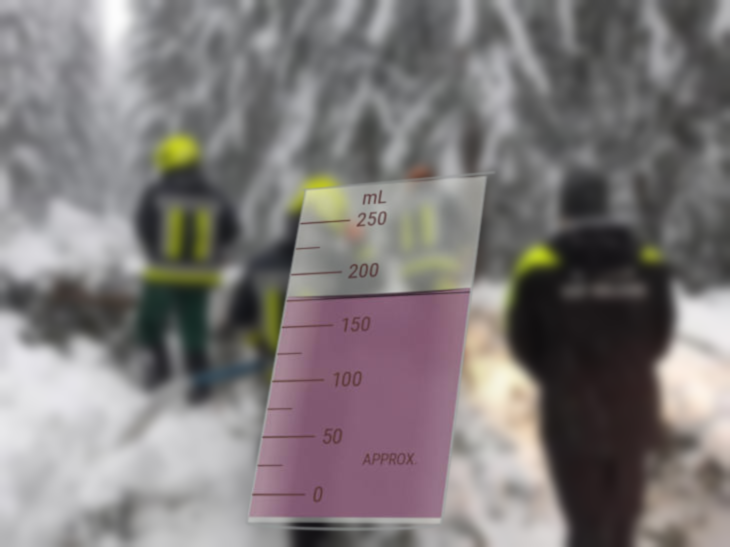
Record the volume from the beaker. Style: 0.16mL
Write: 175mL
